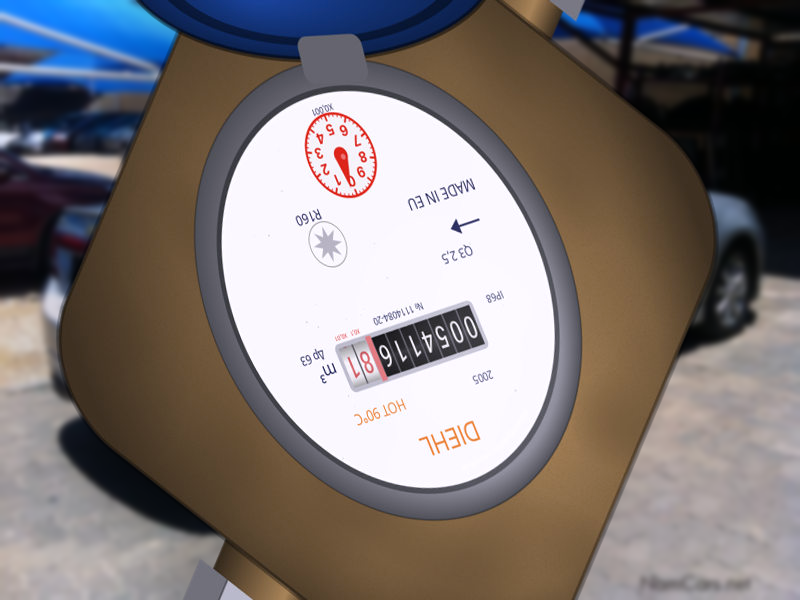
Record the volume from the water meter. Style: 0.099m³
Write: 54116.810m³
